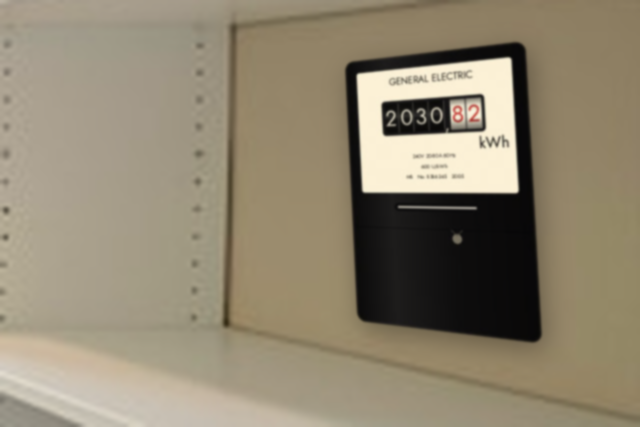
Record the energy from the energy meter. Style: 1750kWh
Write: 2030.82kWh
